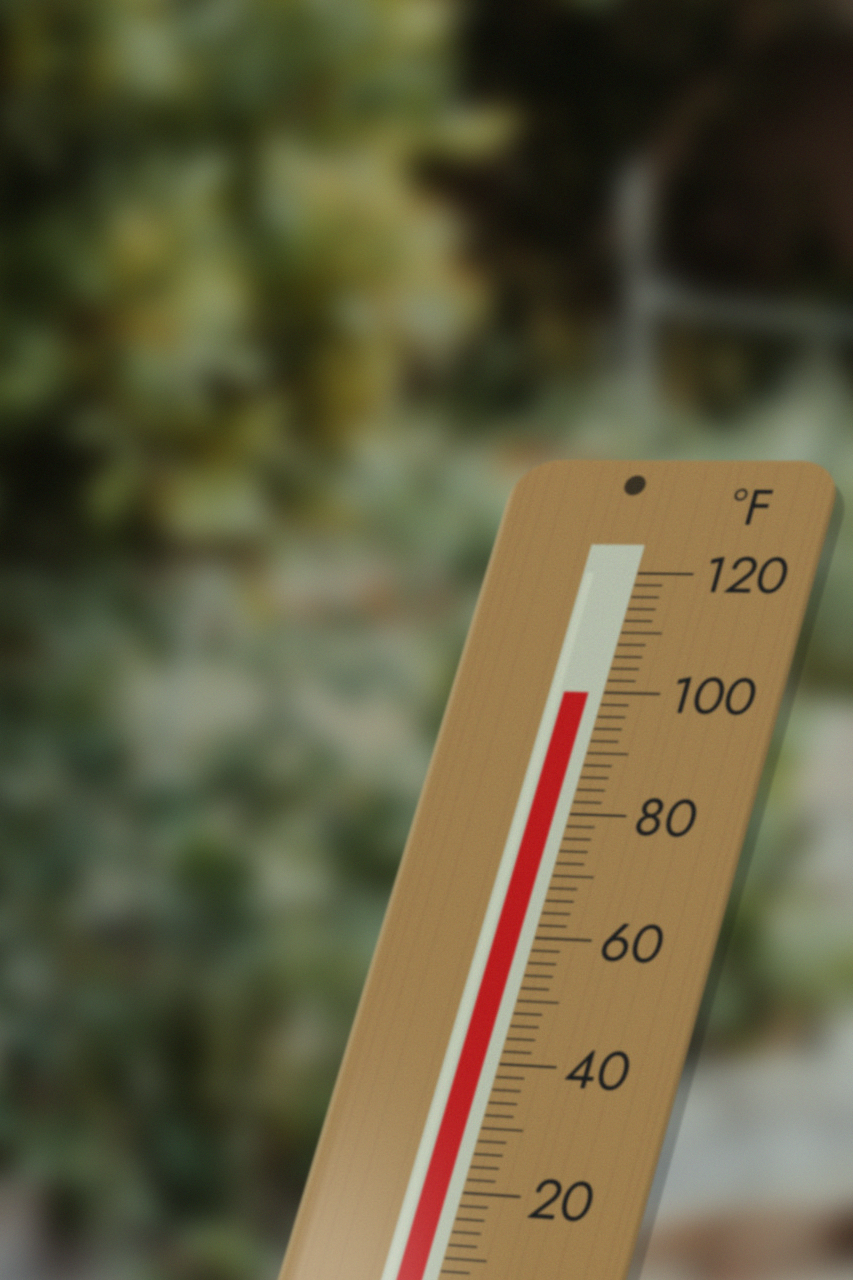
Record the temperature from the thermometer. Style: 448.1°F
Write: 100°F
